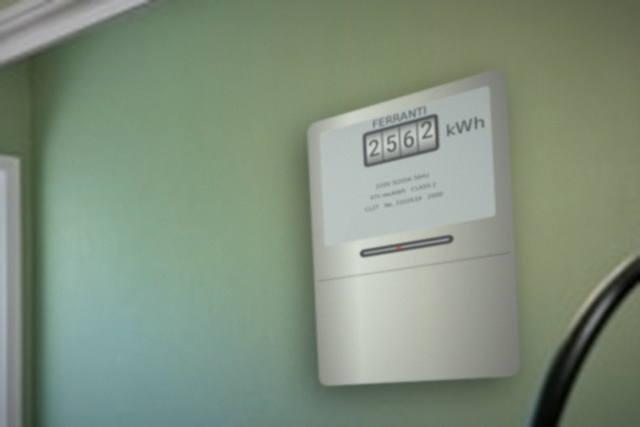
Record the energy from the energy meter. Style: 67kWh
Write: 2562kWh
